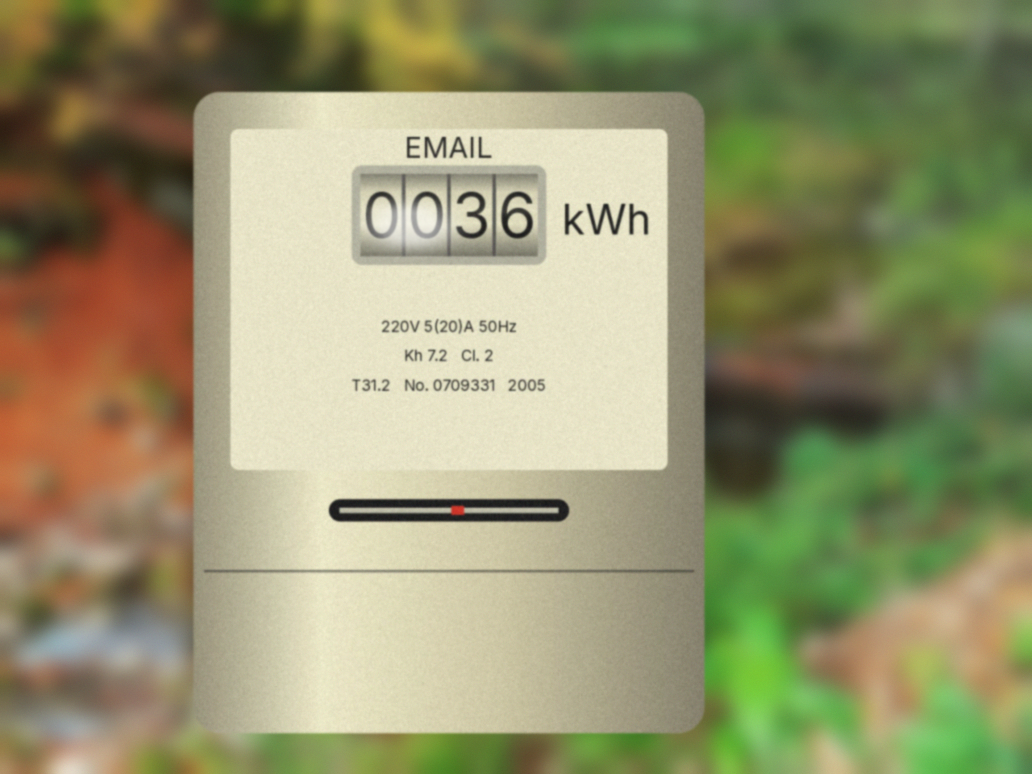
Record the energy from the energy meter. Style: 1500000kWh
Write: 36kWh
